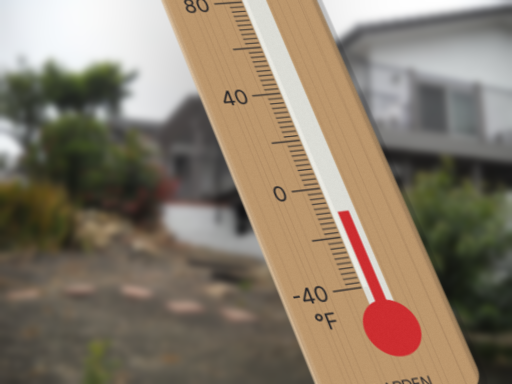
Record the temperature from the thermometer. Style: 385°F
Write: -10°F
